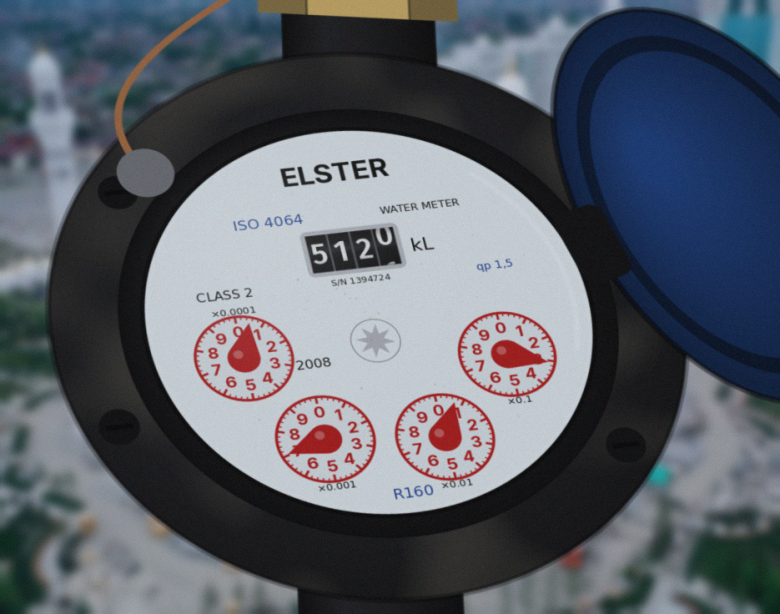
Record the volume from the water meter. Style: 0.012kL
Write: 5120.3070kL
